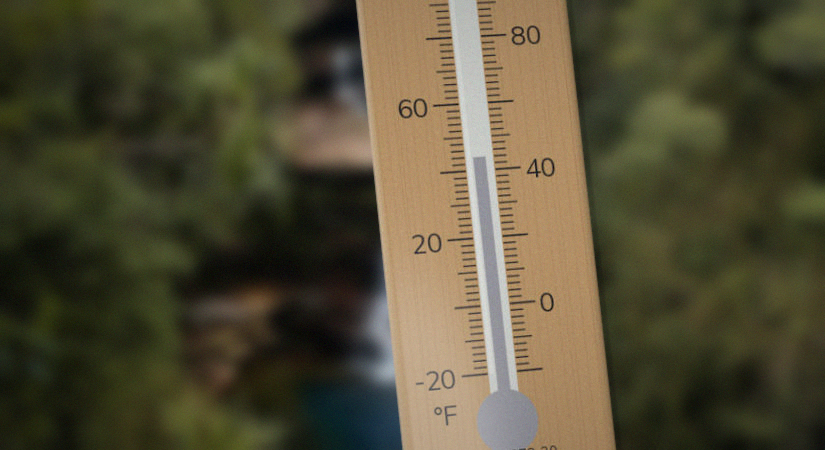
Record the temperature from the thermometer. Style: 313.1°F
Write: 44°F
